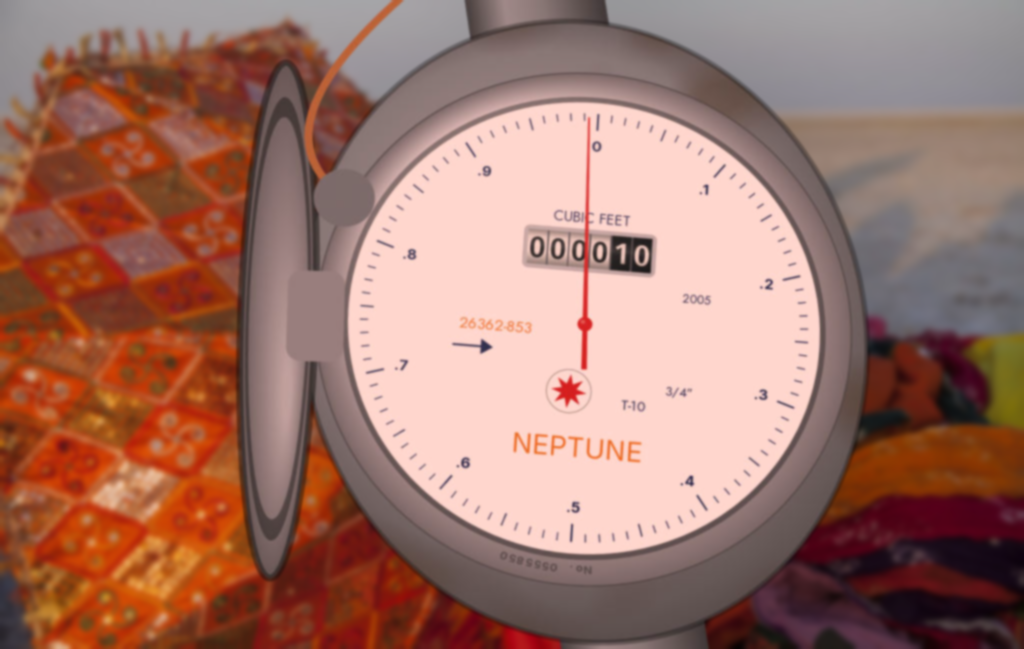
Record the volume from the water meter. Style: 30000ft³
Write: 9.99ft³
